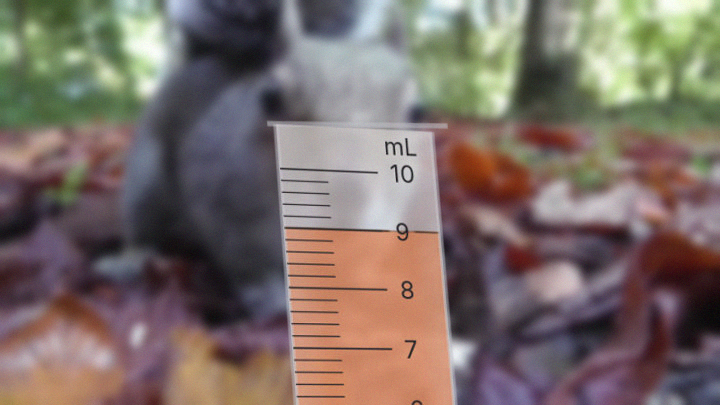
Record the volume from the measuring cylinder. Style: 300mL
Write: 9mL
